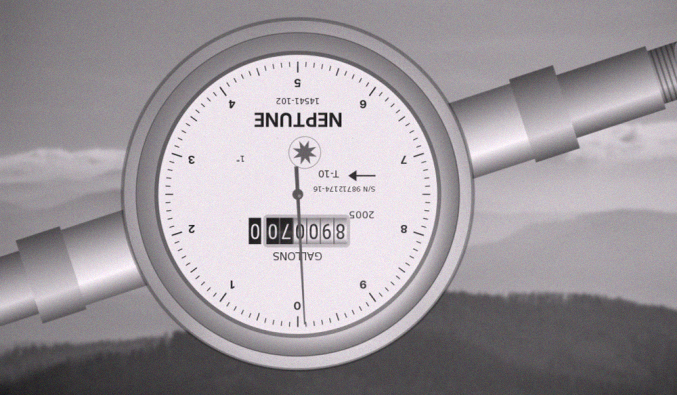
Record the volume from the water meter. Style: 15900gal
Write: 8900699.9gal
